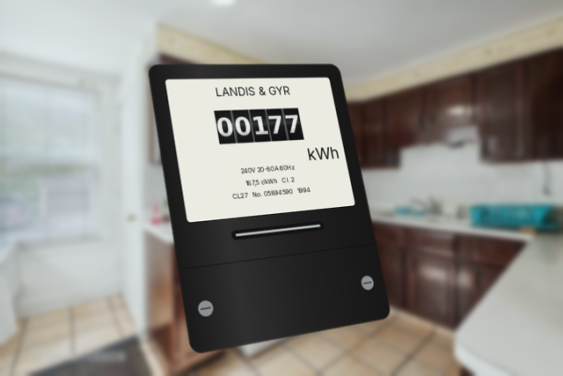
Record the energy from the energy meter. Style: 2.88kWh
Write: 177kWh
